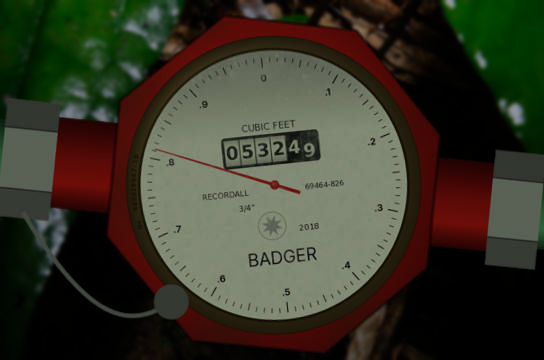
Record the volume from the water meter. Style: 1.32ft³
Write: 53248.81ft³
